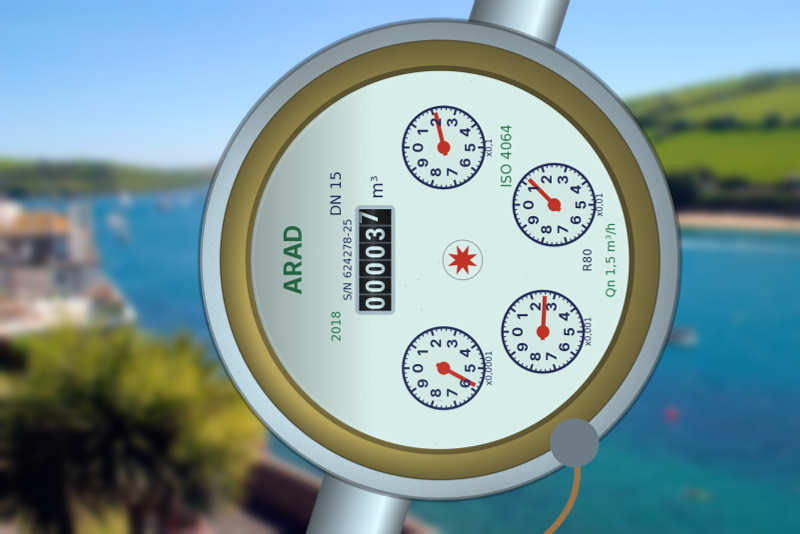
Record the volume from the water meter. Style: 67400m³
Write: 37.2125m³
